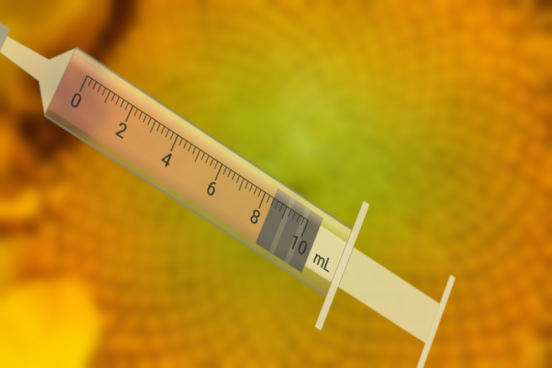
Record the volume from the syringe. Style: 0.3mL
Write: 8.4mL
